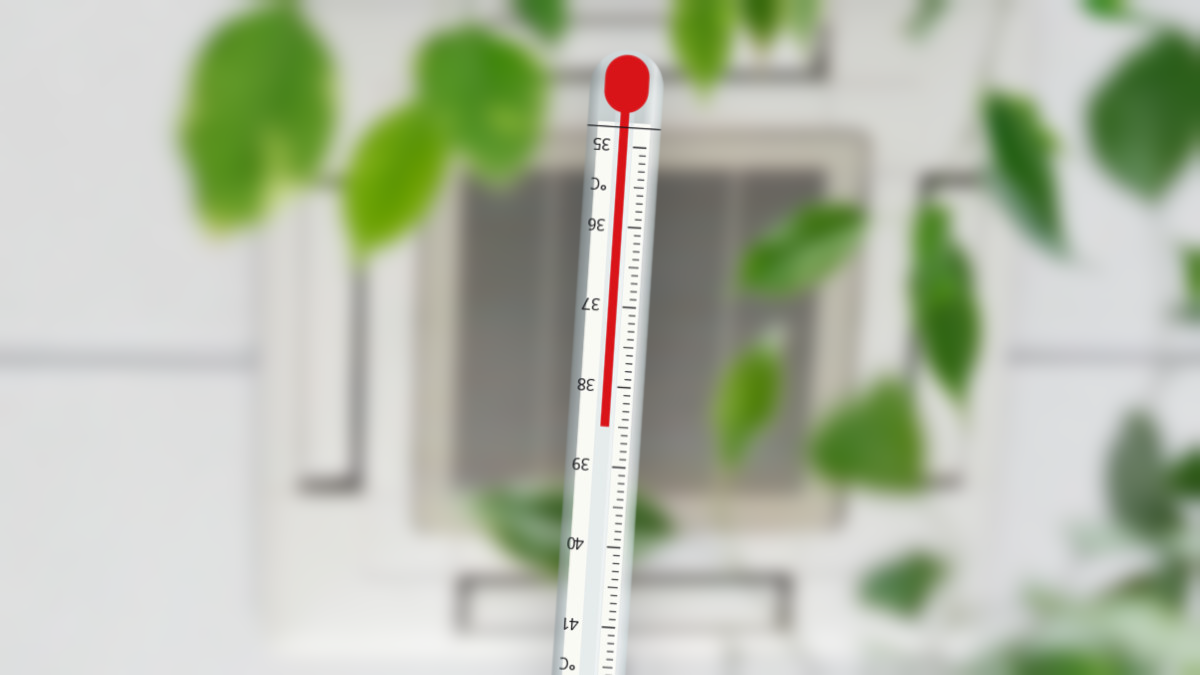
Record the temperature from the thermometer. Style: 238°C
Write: 38.5°C
